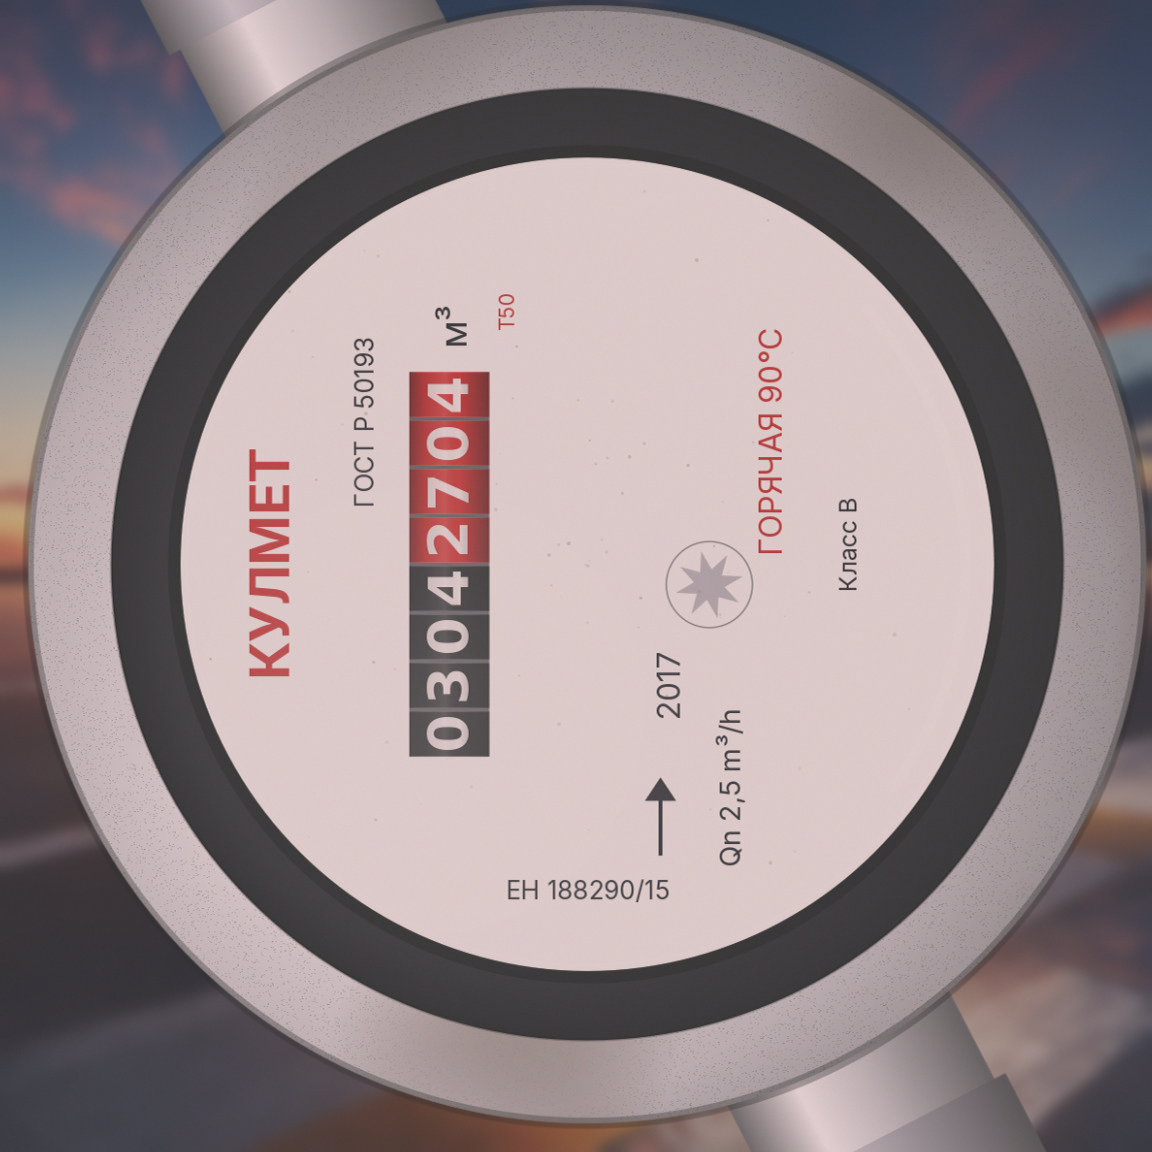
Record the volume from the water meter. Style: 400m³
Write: 304.2704m³
